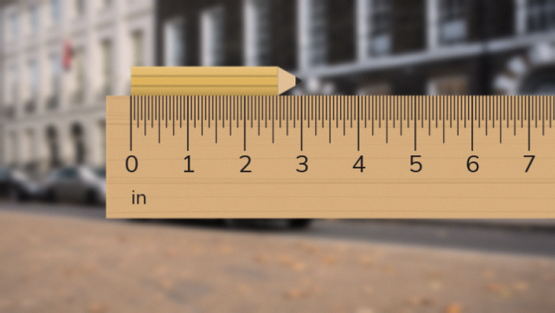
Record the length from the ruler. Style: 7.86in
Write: 3in
